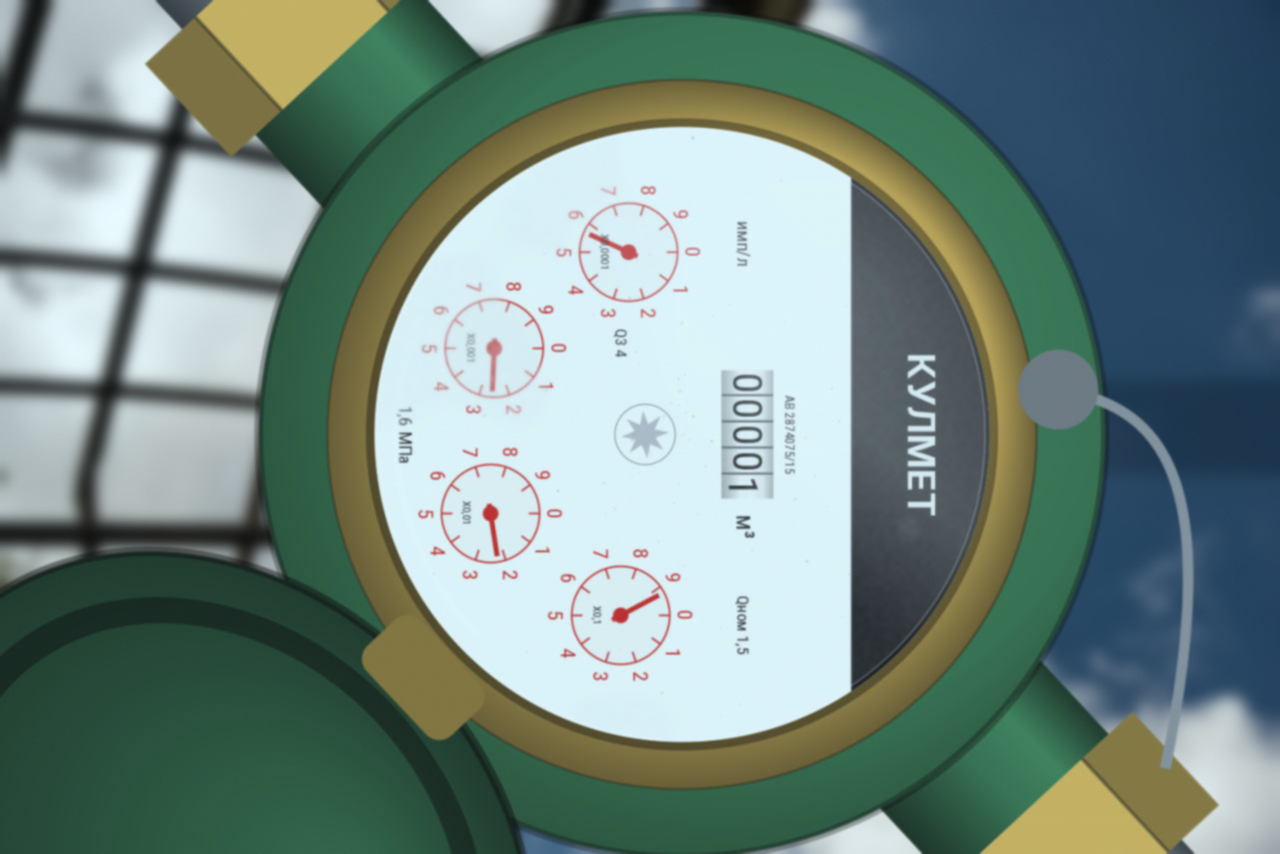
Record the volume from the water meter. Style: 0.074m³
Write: 0.9225m³
